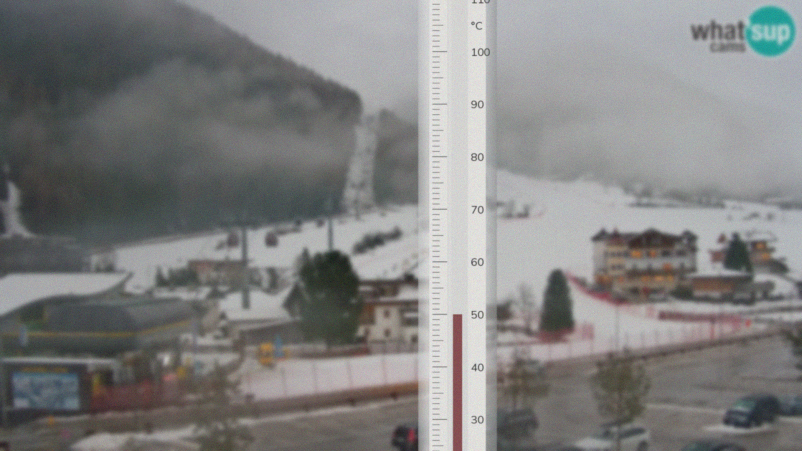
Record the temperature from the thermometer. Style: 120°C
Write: 50°C
